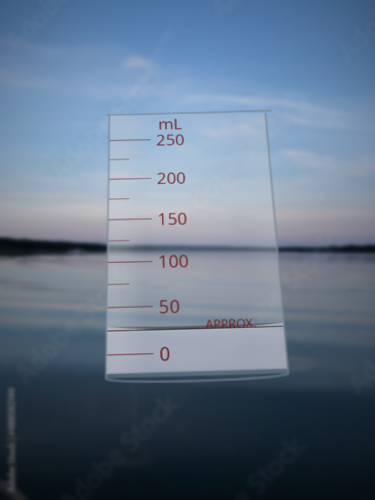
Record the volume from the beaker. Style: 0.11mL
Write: 25mL
